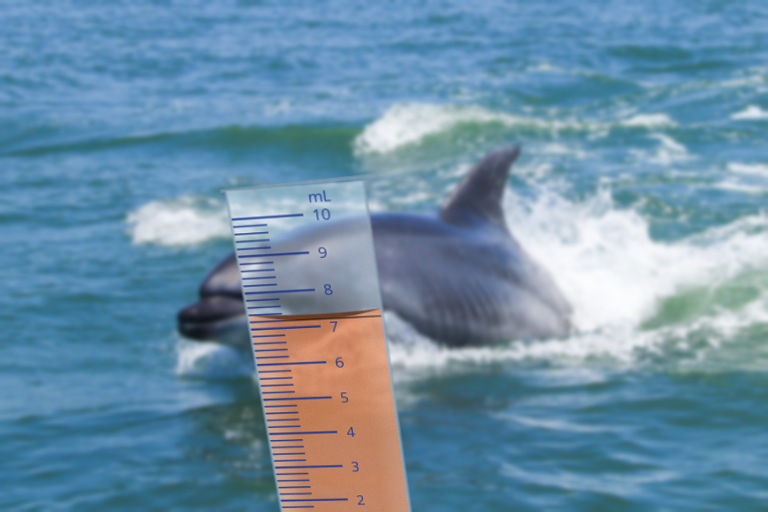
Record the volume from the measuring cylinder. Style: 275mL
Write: 7.2mL
